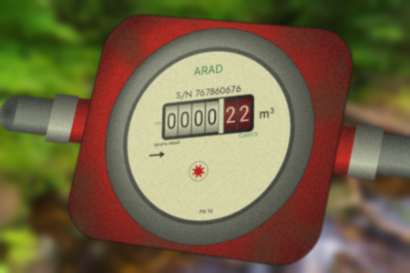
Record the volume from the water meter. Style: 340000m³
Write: 0.22m³
